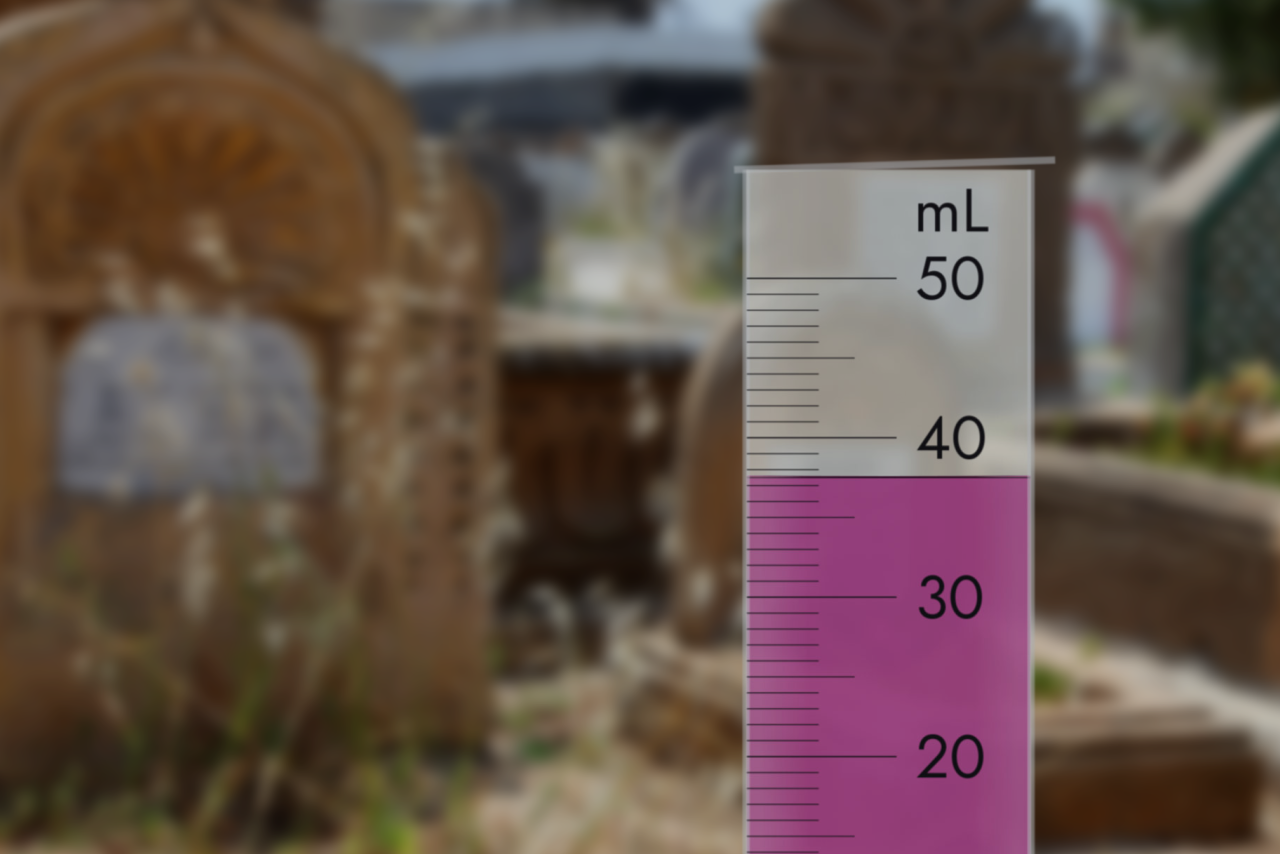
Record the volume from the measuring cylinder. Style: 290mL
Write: 37.5mL
